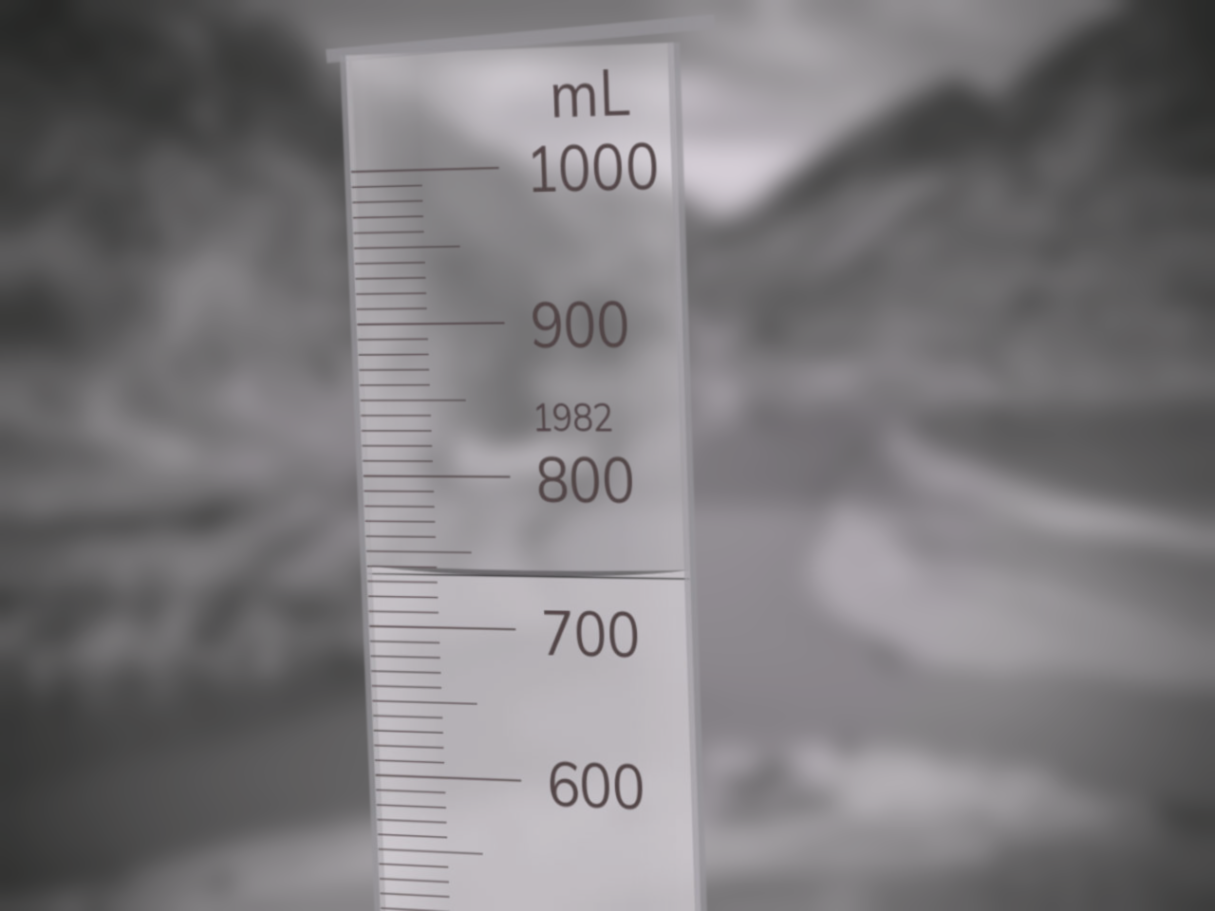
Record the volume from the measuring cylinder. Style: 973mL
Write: 735mL
